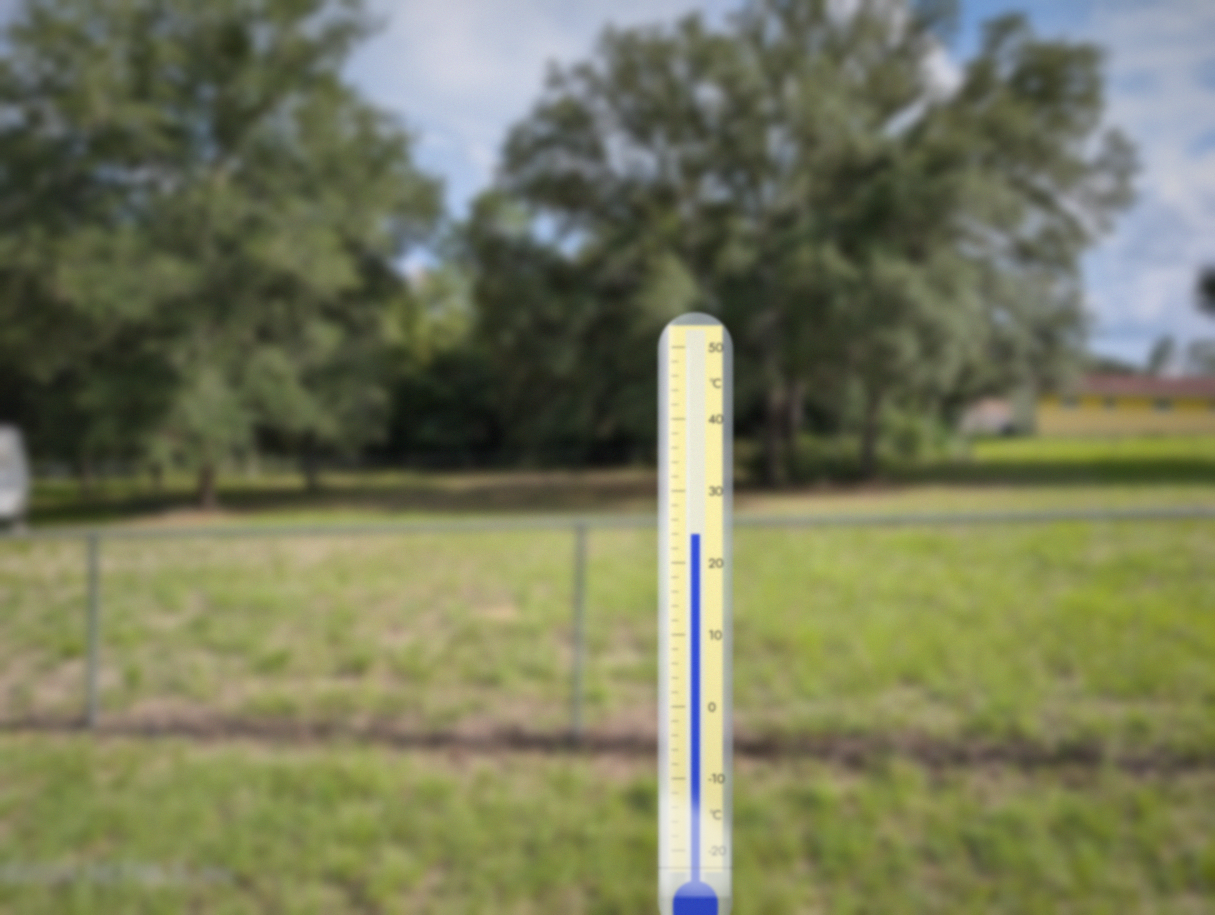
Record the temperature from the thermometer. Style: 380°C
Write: 24°C
